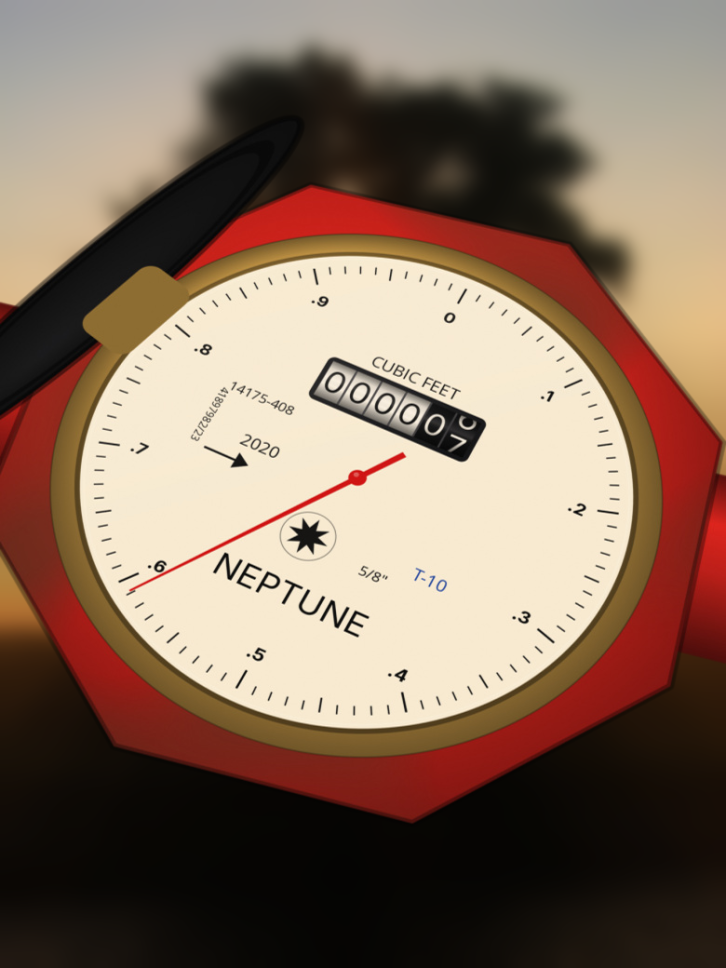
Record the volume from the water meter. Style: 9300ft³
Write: 6.59ft³
